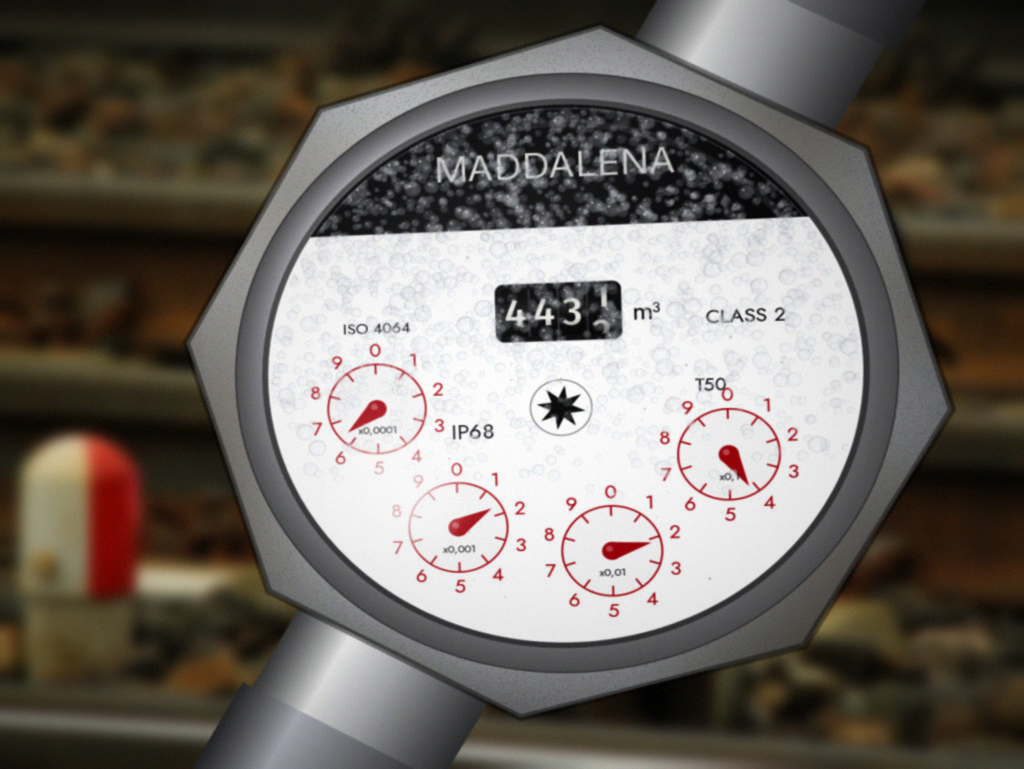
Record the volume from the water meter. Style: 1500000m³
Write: 4431.4216m³
